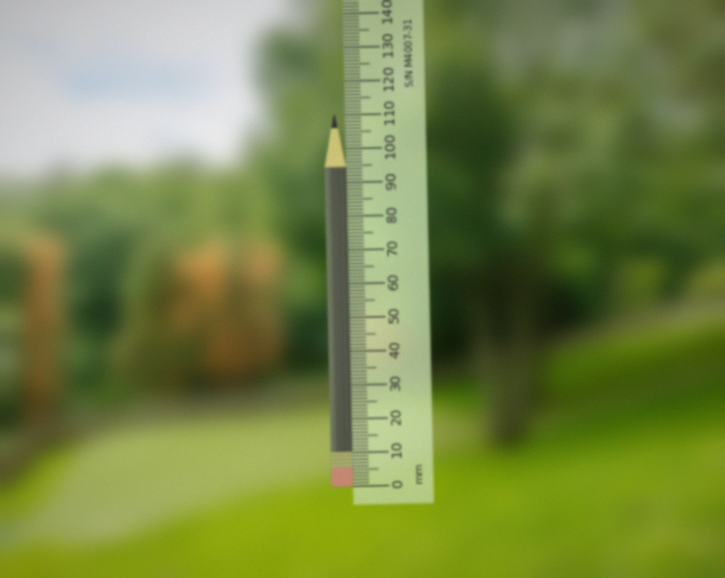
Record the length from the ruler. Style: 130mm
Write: 110mm
